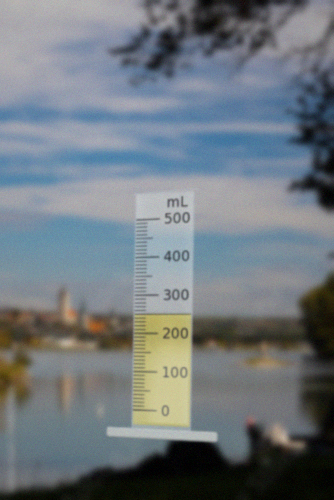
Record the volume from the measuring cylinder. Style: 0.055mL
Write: 250mL
